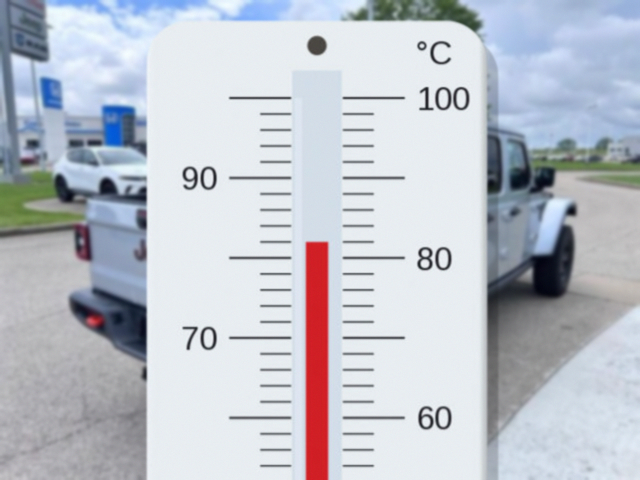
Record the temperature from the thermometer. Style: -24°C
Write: 82°C
